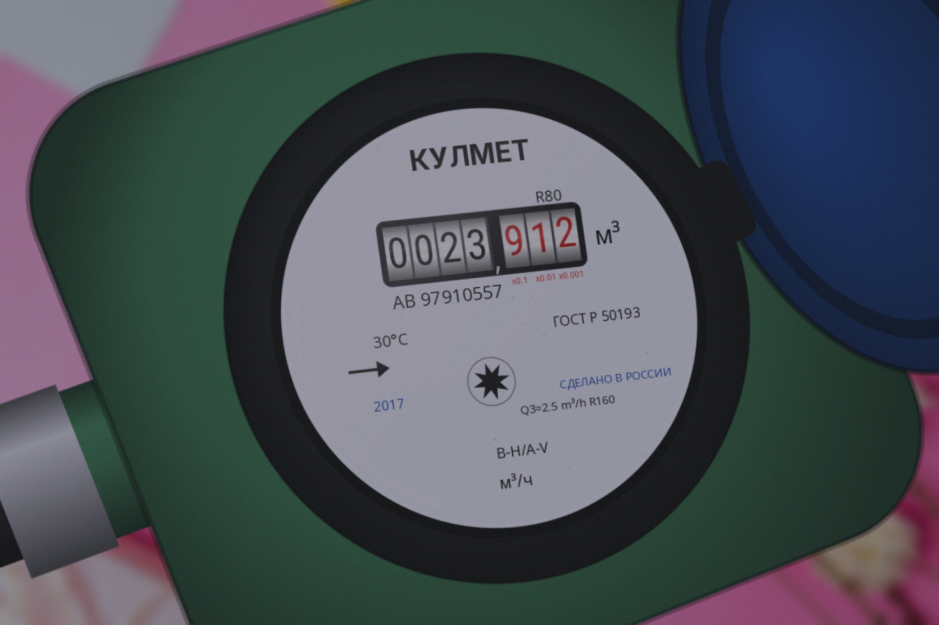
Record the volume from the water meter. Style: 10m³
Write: 23.912m³
